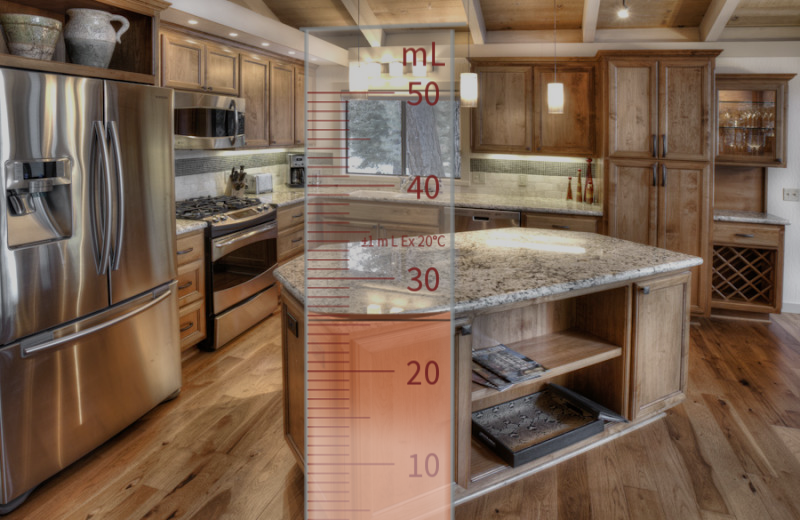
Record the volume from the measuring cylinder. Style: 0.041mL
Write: 25.5mL
